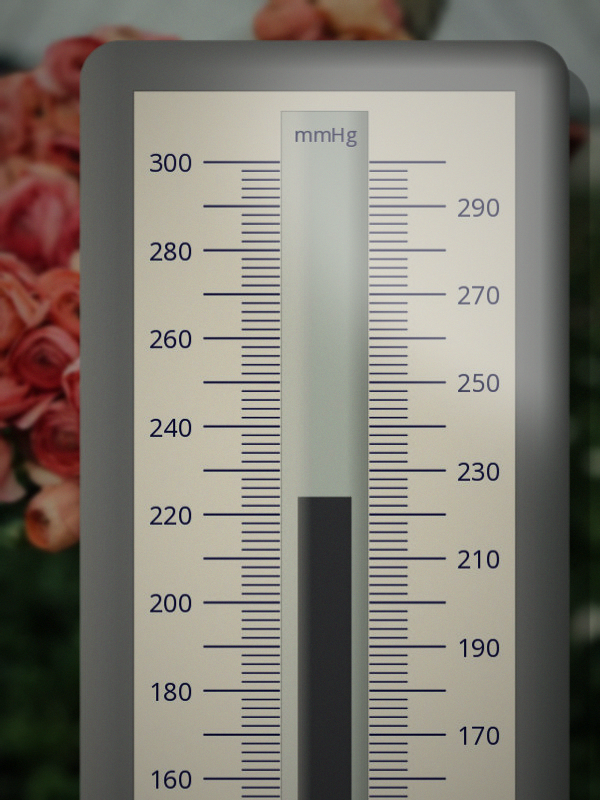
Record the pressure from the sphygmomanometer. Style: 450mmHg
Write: 224mmHg
